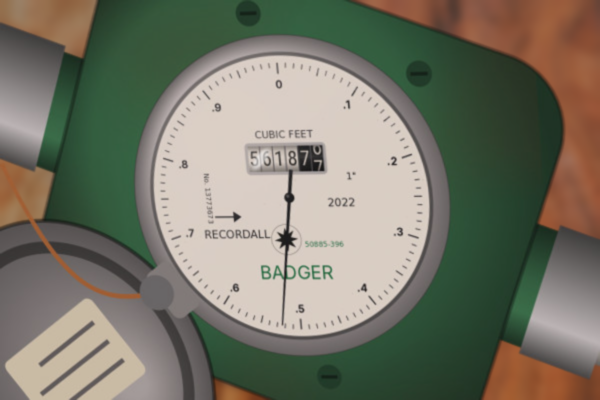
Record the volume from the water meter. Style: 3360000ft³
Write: 561876.52ft³
